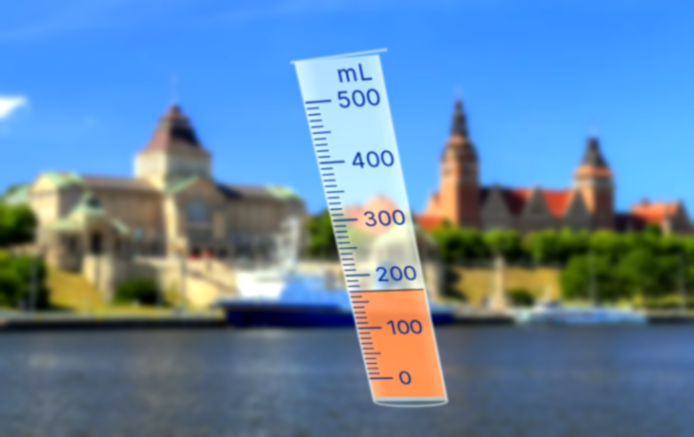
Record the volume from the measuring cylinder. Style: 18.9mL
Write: 170mL
